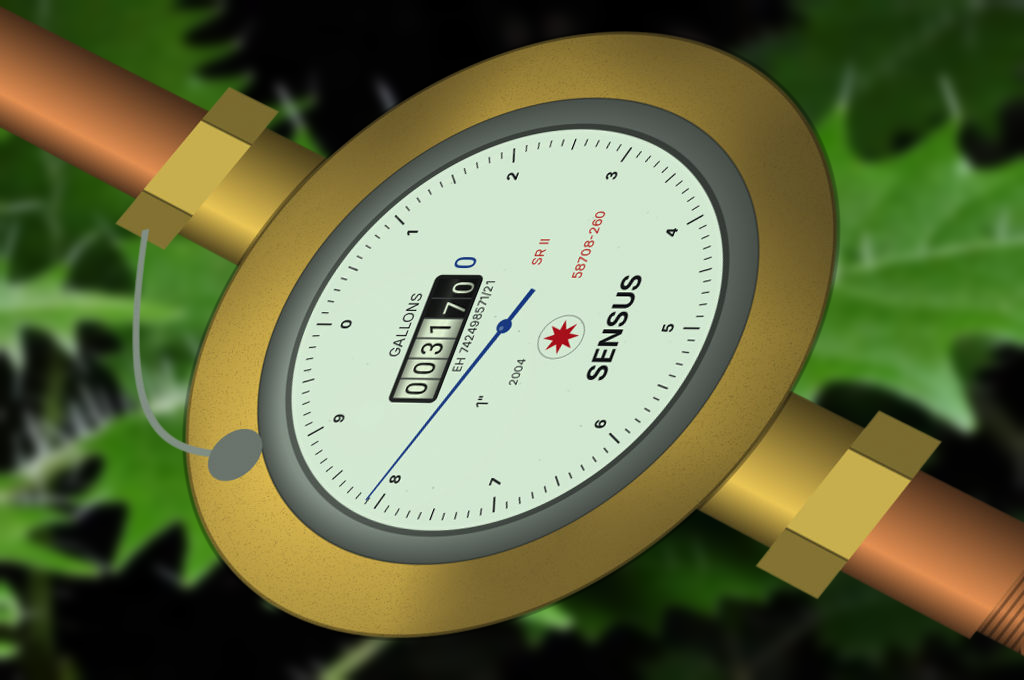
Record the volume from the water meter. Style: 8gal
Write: 31698.1gal
